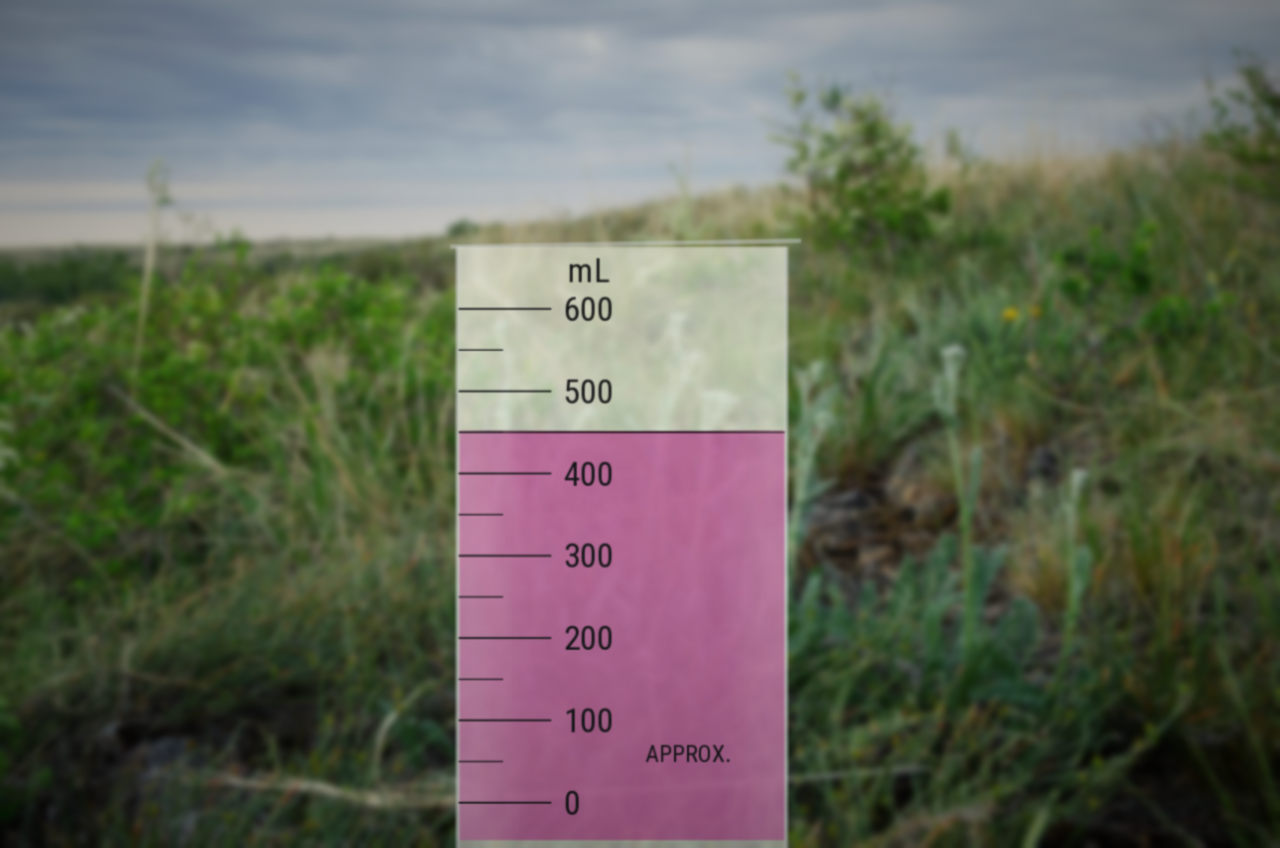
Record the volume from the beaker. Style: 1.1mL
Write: 450mL
